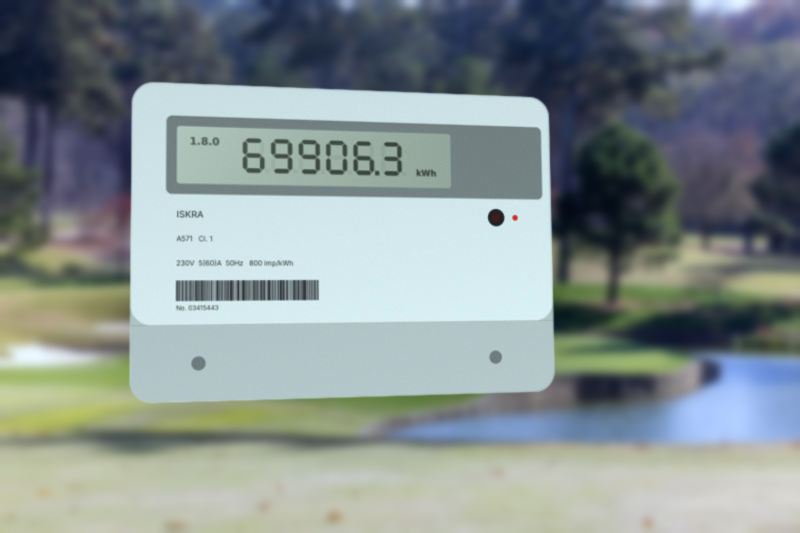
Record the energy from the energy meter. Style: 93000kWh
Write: 69906.3kWh
